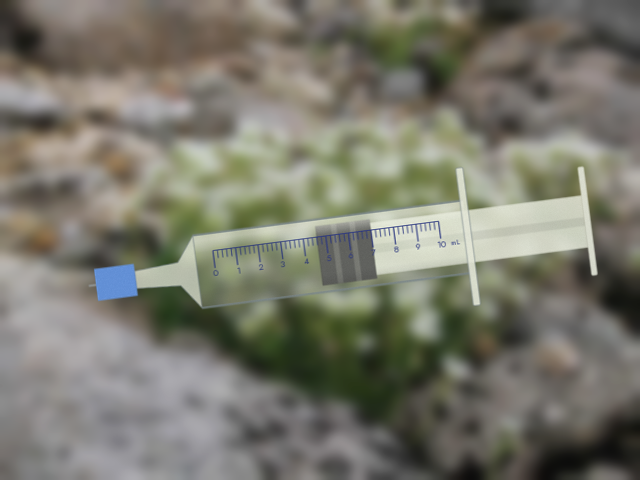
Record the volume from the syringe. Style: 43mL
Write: 4.6mL
